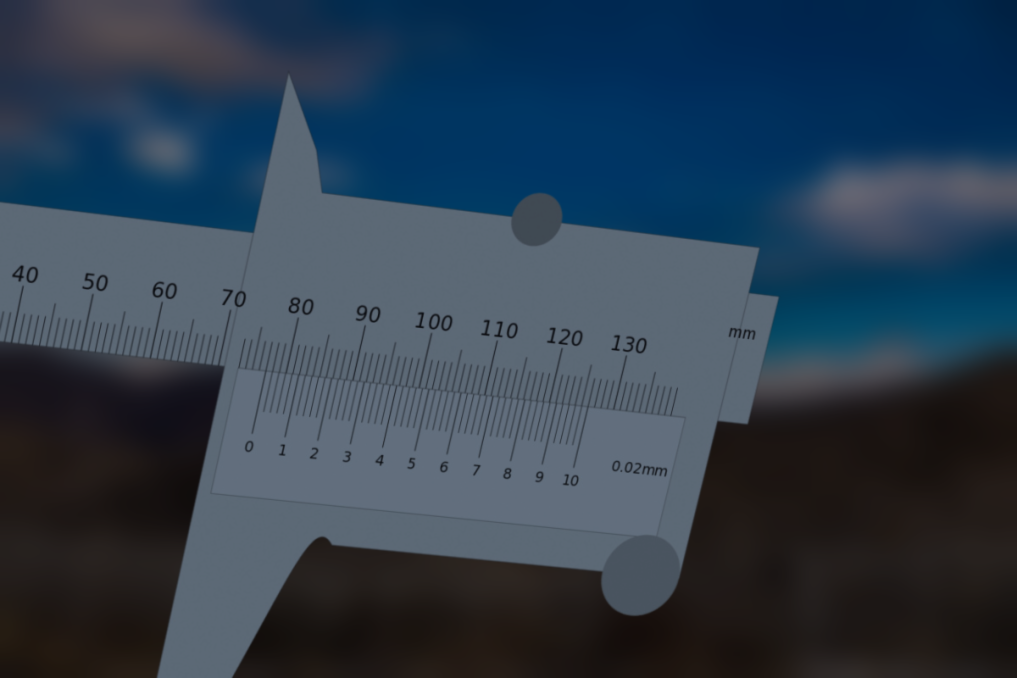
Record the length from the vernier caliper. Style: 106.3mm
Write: 77.0mm
